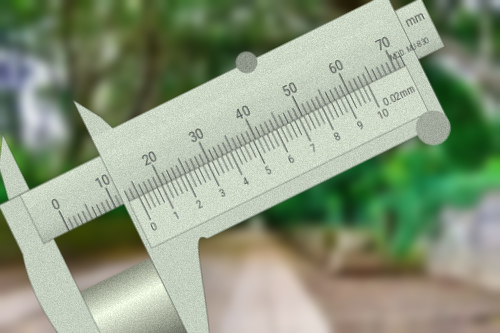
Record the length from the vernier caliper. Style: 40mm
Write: 15.0mm
